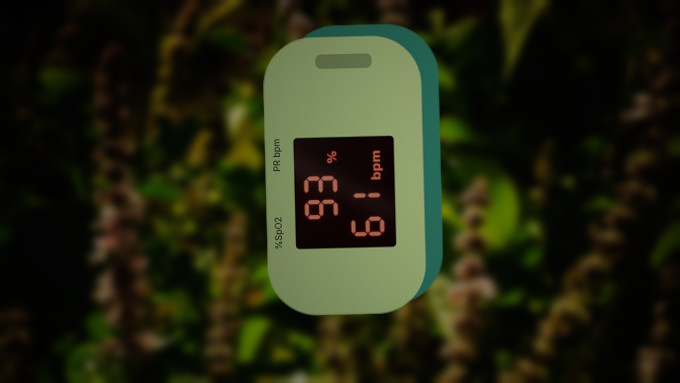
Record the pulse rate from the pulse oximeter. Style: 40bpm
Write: 61bpm
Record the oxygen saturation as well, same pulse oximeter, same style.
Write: 93%
